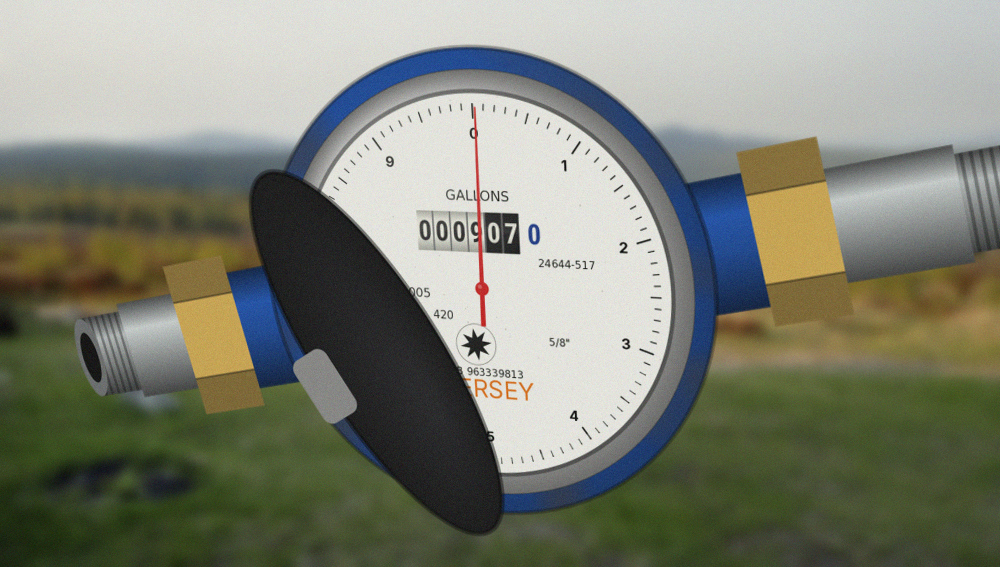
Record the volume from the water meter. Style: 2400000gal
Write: 9070.0gal
